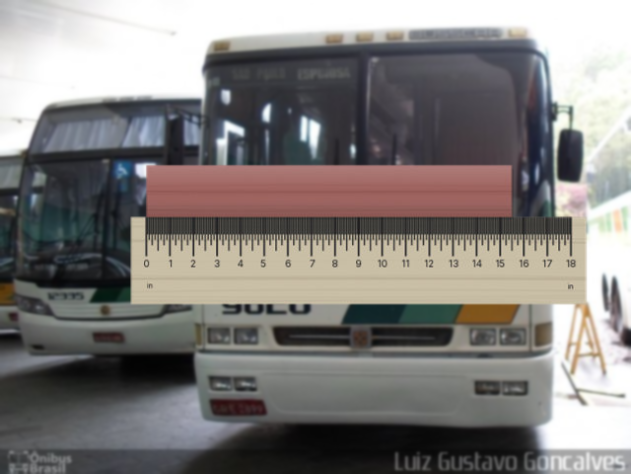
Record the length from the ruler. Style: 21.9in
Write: 15.5in
